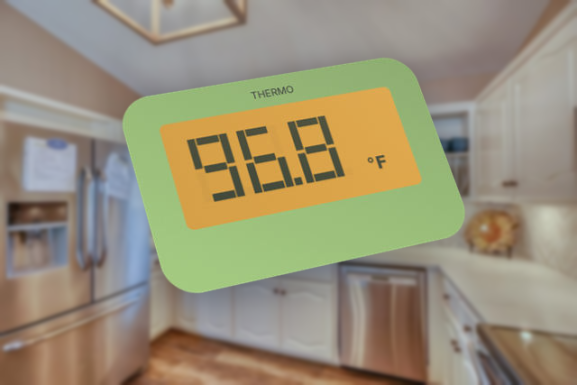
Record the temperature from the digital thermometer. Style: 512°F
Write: 96.8°F
